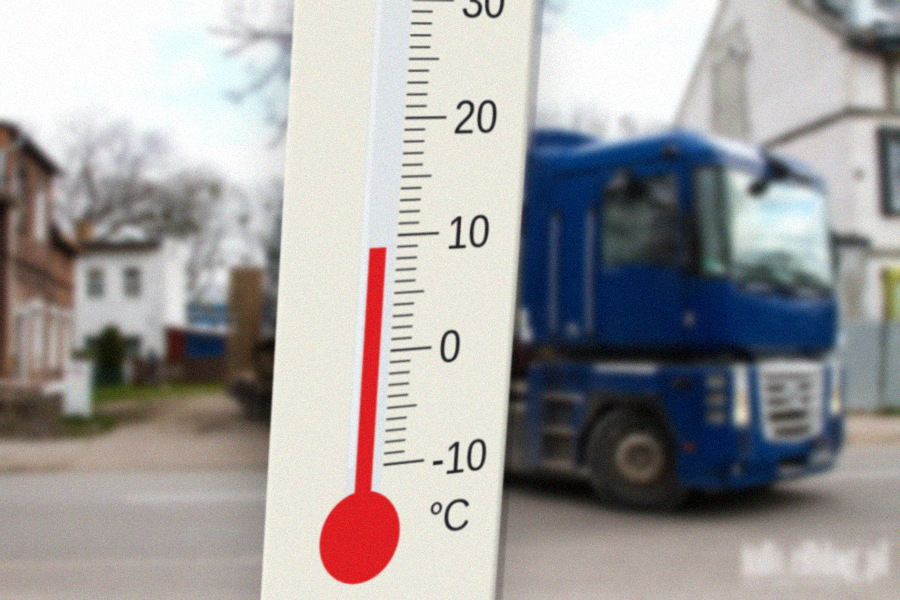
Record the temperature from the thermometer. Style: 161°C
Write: 9°C
